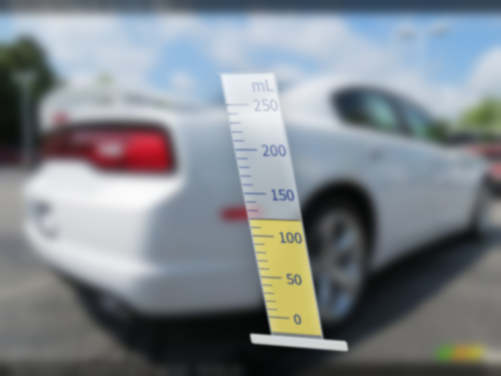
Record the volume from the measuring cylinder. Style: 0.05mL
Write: 120mL
